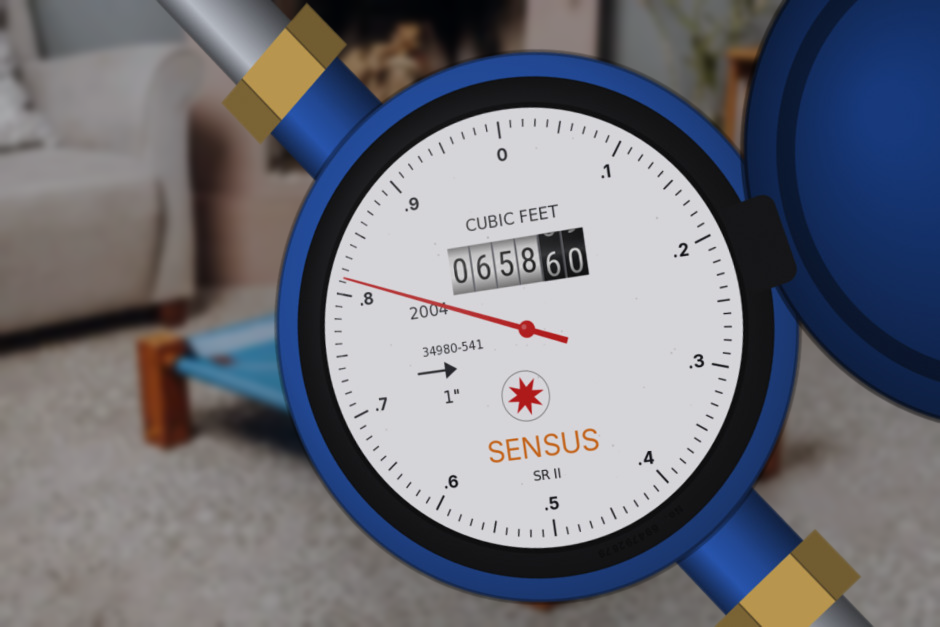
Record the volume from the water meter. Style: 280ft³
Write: 65859.81ft³
